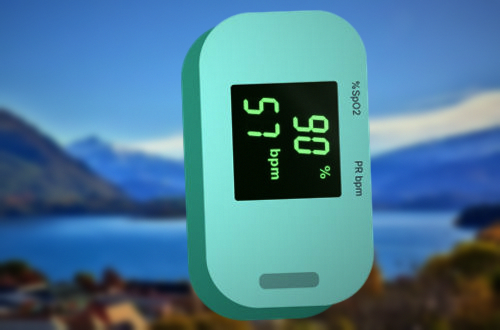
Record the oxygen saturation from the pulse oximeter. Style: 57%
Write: 90%
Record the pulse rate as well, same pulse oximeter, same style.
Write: 57bpm
